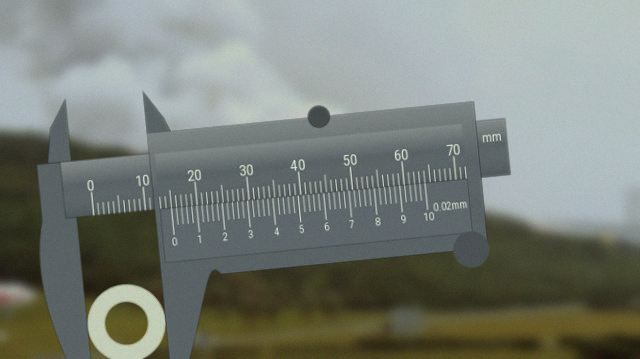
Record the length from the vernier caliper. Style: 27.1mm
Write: 15.0mm
